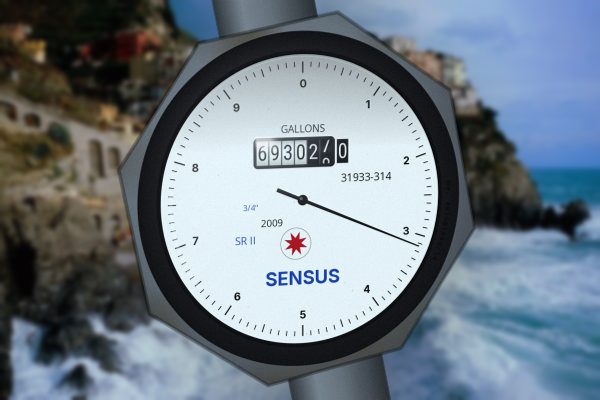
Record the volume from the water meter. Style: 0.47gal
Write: 6930273.1gal
